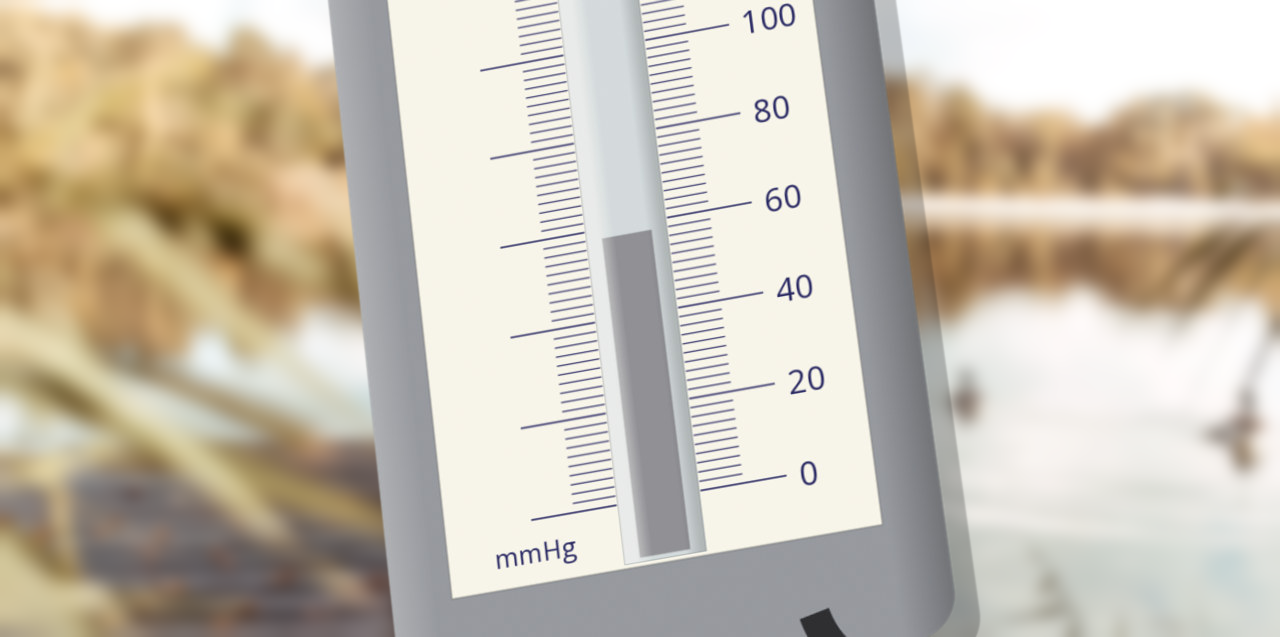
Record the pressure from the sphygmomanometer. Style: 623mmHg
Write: 58mmHg
